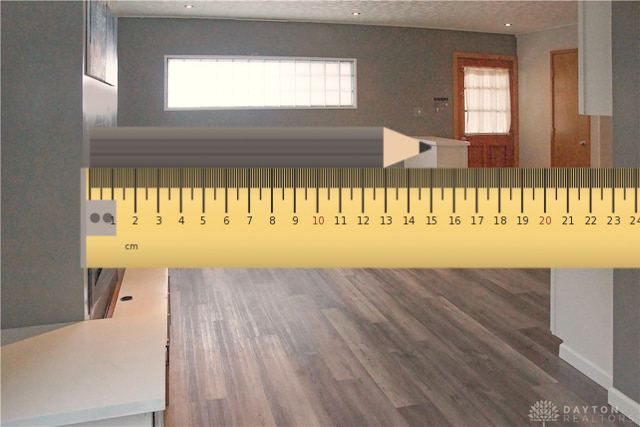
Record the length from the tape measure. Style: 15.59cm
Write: 15cm
